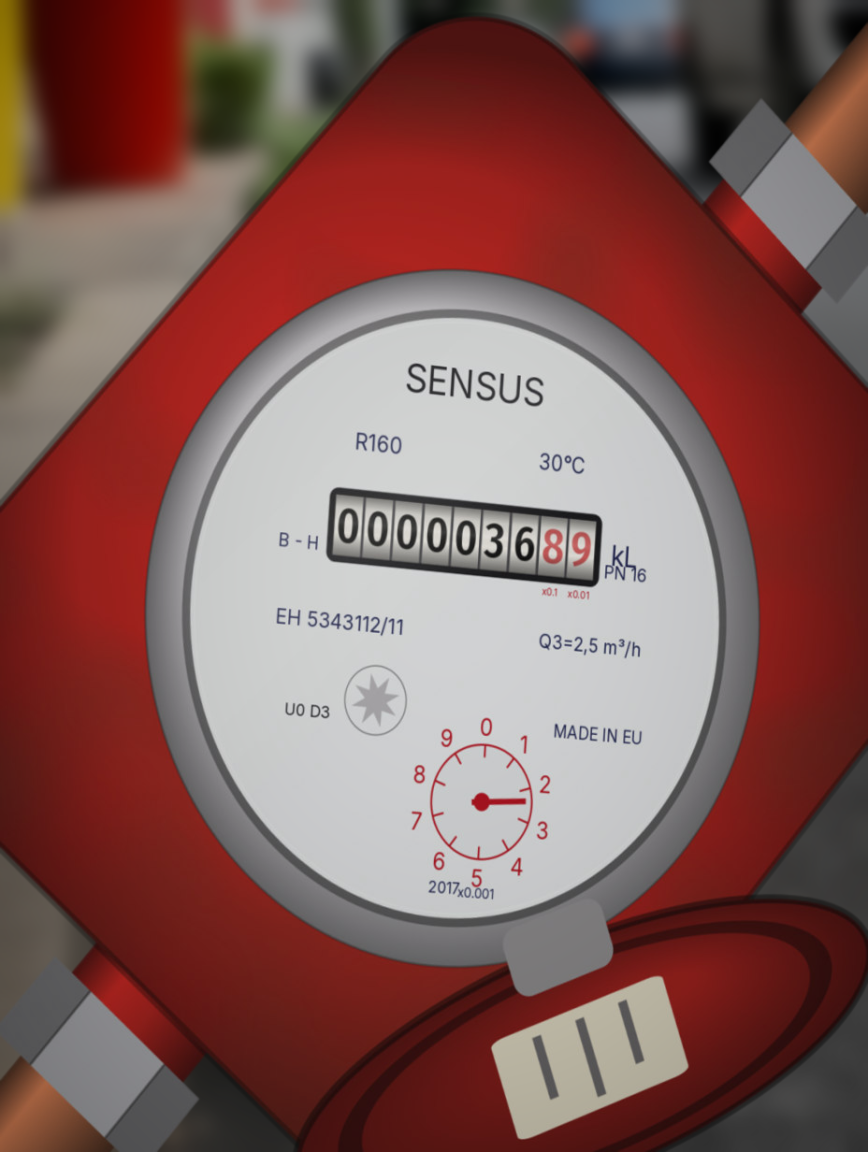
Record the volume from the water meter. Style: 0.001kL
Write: 36.892kL
